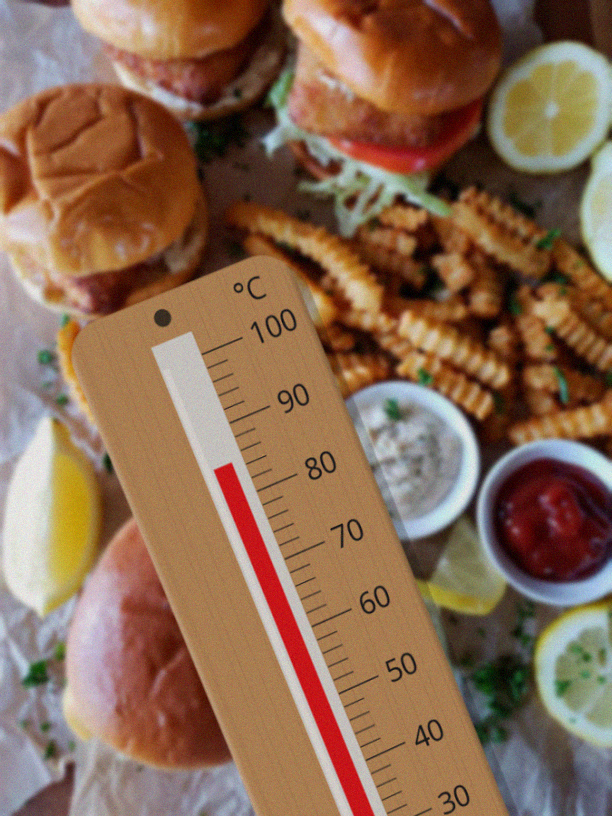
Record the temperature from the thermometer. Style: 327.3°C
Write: 85°C
